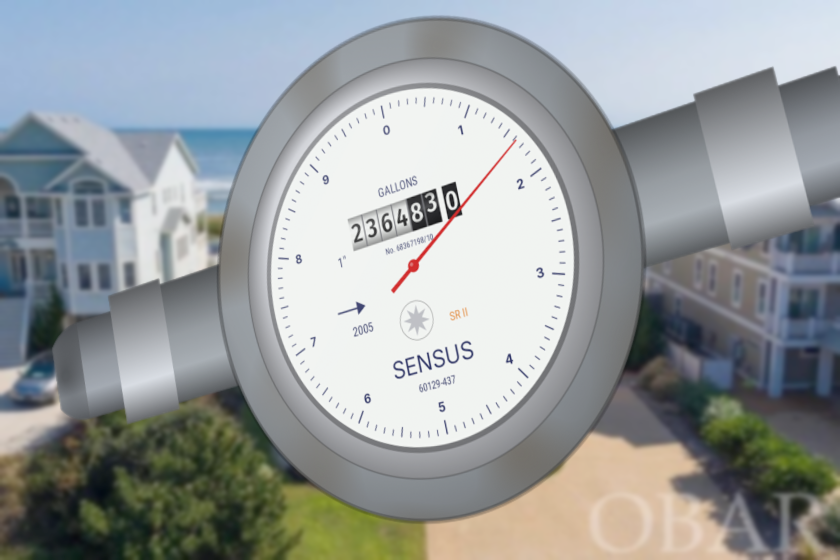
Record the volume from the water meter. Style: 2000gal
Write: 2364831.6gal
